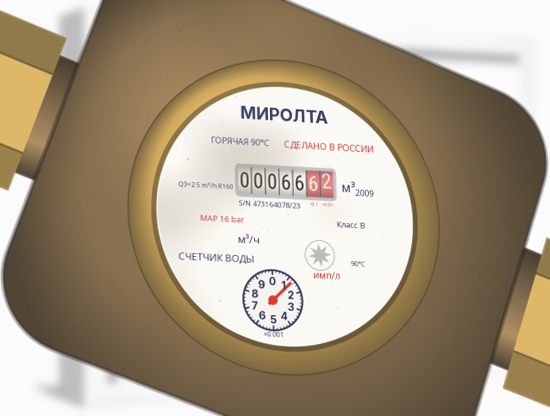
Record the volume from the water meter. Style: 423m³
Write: 66.621m³
